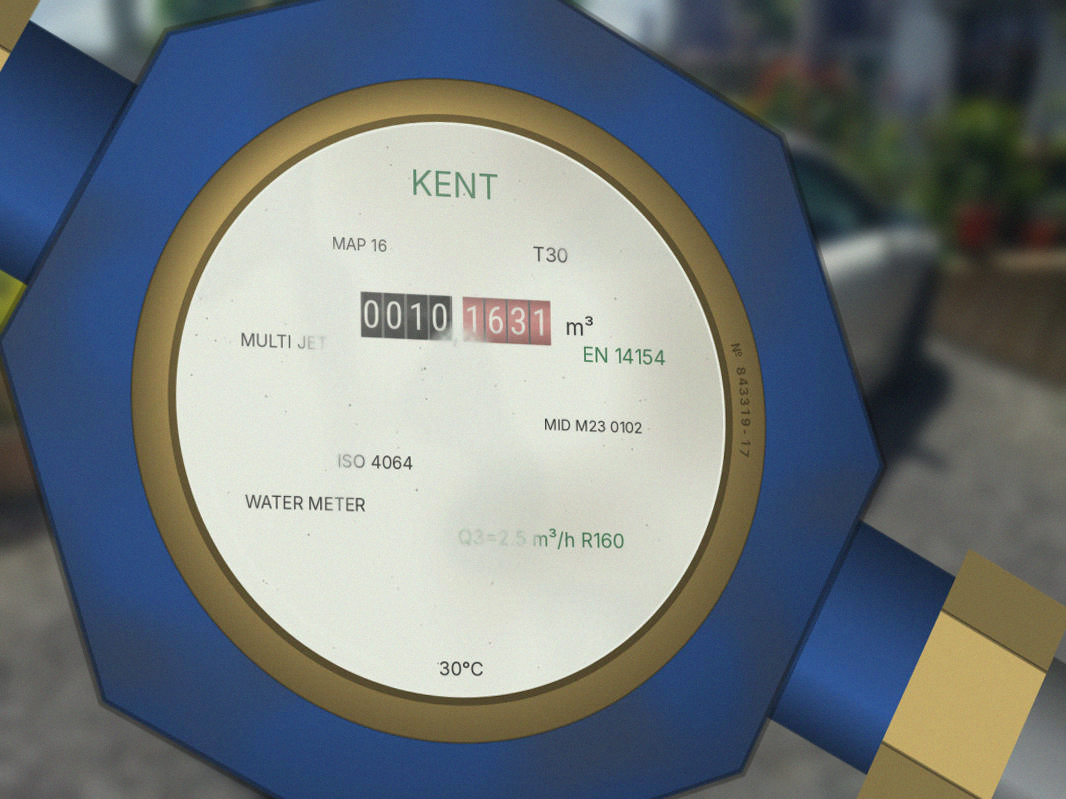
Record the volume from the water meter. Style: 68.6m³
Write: 10.1631m³
